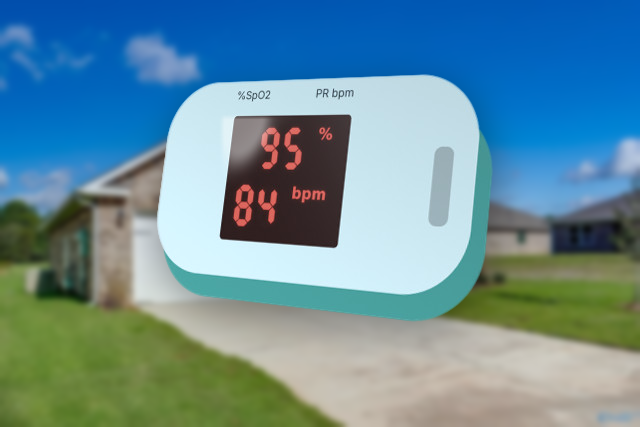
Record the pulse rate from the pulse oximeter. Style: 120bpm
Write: 84bpm
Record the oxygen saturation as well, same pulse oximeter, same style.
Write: 95%
